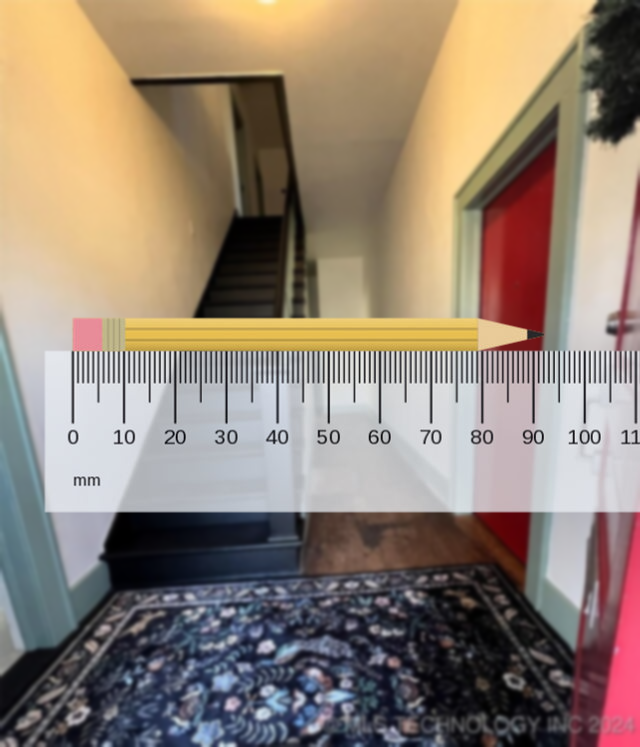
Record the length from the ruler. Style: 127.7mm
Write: 92mm
